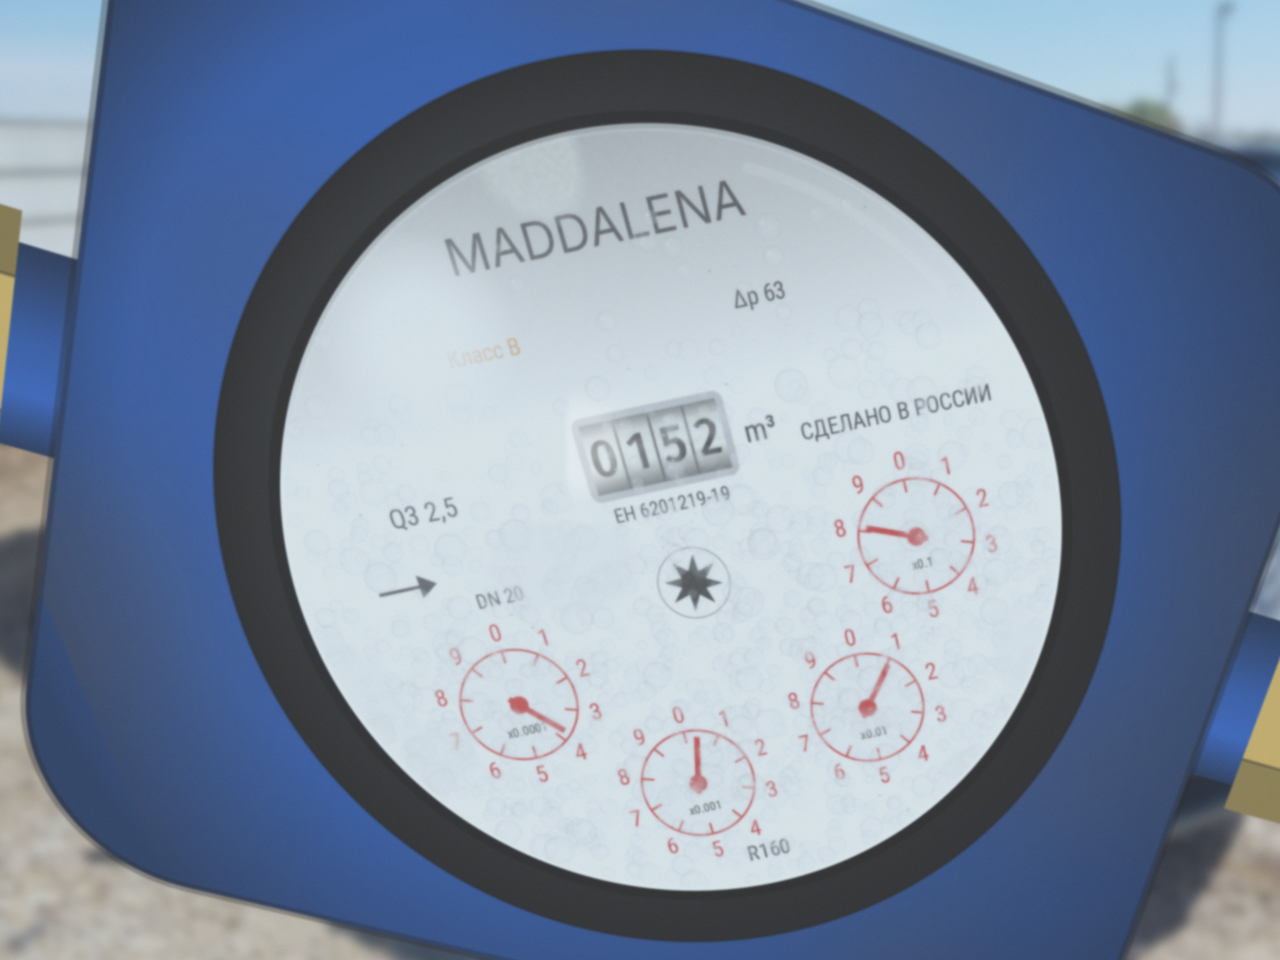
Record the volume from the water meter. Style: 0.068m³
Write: 152.8103m³
